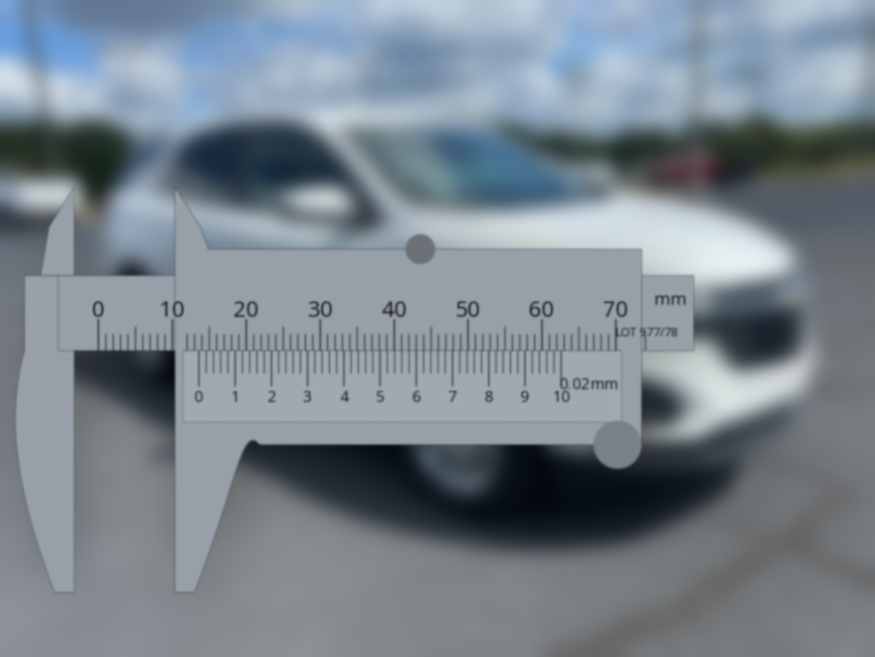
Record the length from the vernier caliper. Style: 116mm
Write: 13.6mm
